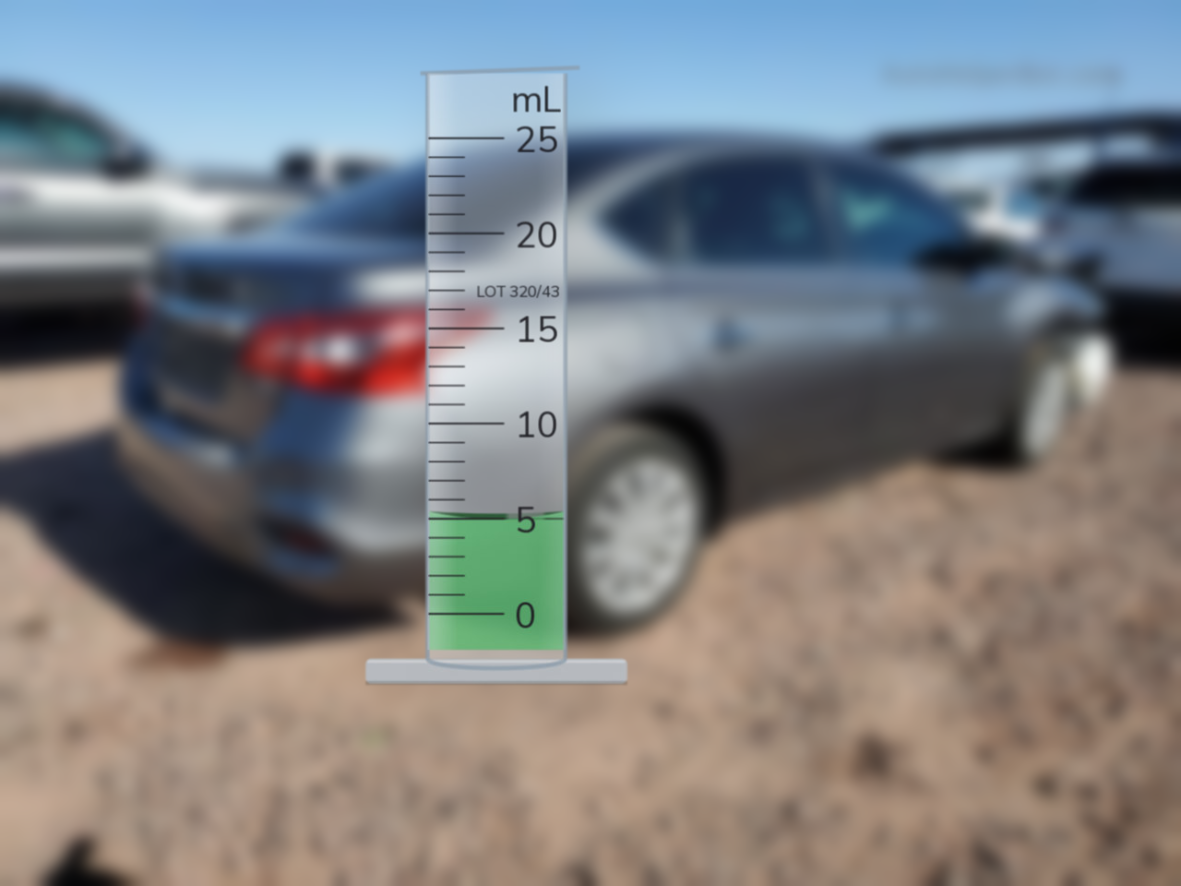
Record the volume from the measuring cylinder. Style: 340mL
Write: 5mL
